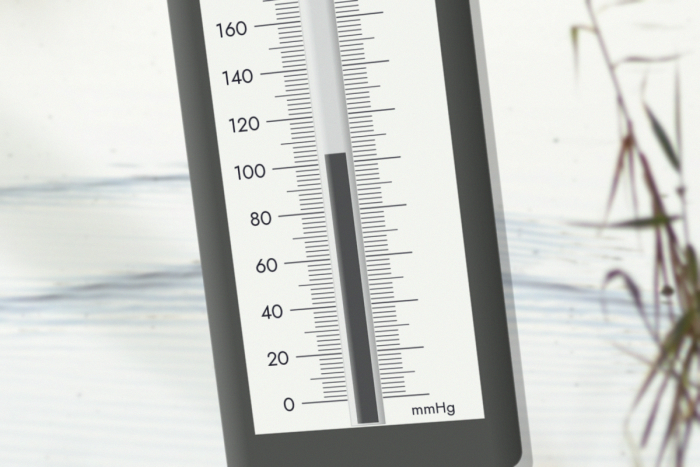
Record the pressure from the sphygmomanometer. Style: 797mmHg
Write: 104mmHg
